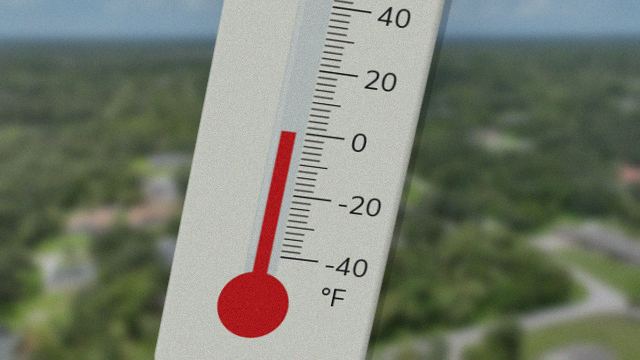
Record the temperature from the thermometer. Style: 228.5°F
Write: 0°F
